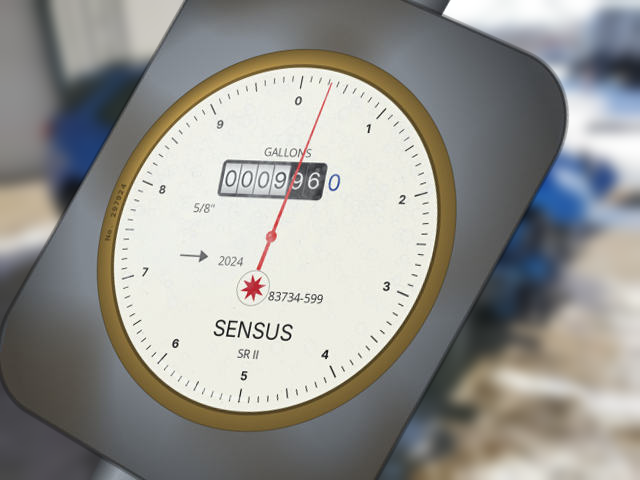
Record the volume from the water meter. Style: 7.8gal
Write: 9960.3gal
